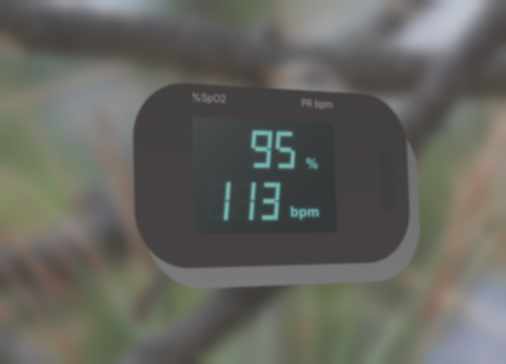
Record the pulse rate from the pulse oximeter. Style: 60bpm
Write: 113bpm
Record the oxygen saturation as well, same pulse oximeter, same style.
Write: 95%
